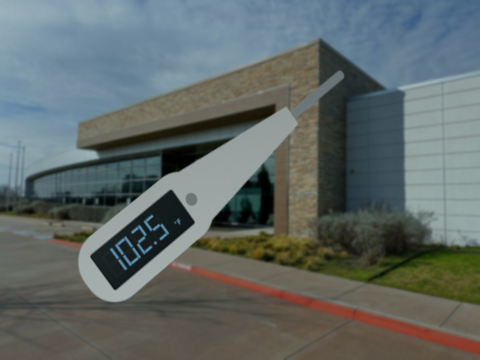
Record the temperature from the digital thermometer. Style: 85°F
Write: 102.5°F
